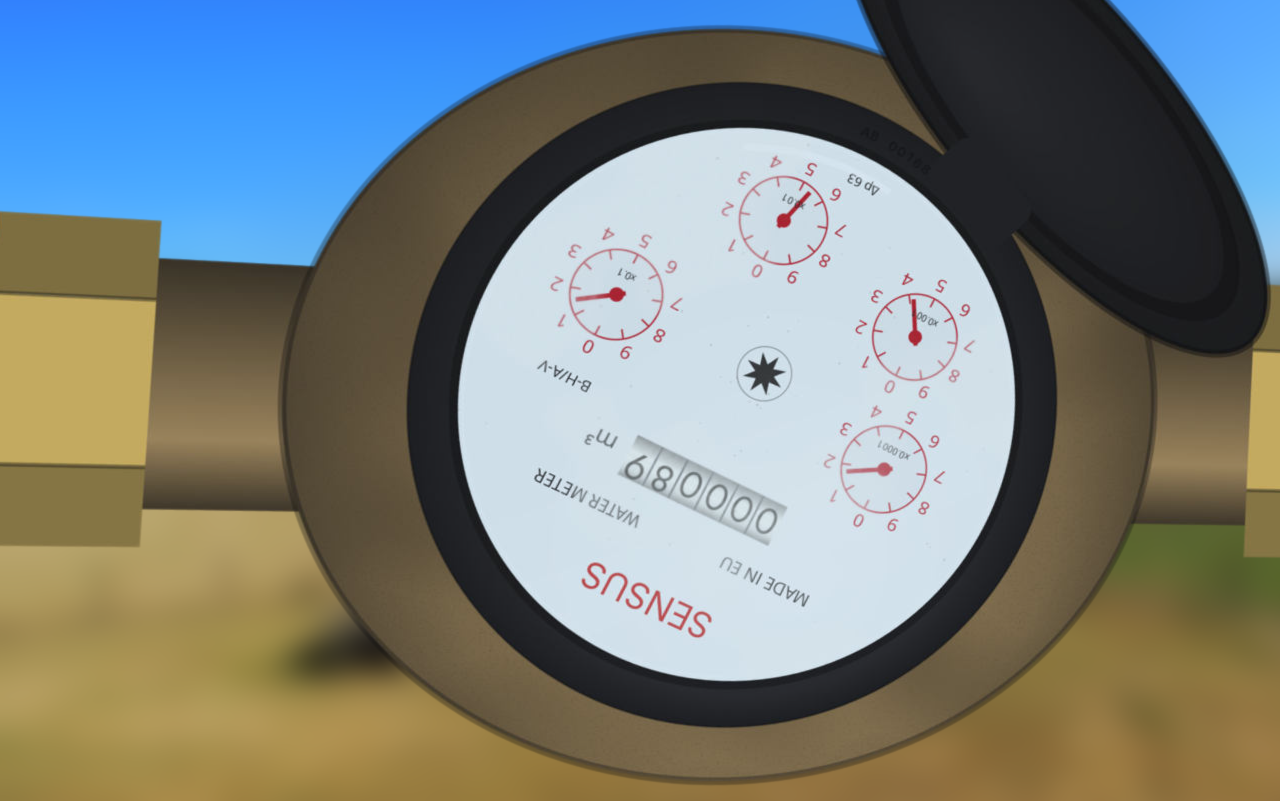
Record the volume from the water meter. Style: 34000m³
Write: 89.1541m³
